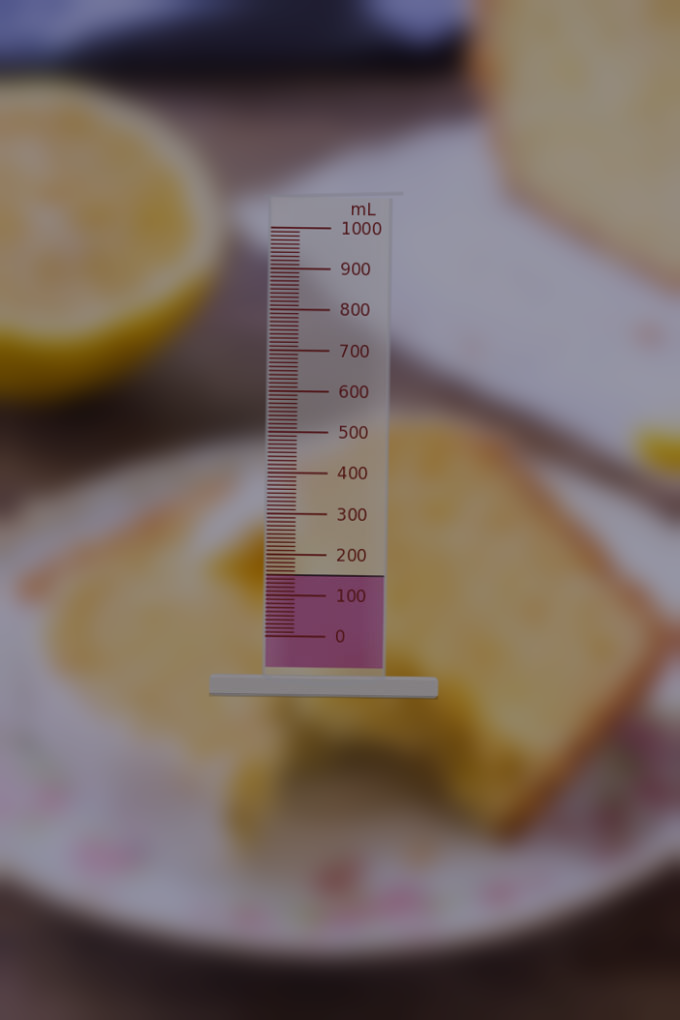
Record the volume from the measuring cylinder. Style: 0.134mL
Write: 150mL
